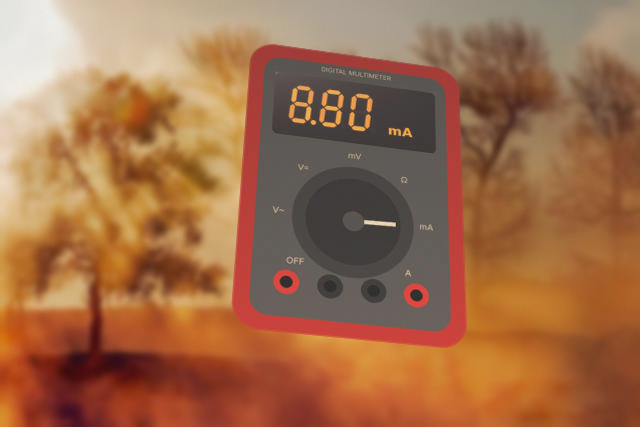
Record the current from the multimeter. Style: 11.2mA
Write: 8.80mA
